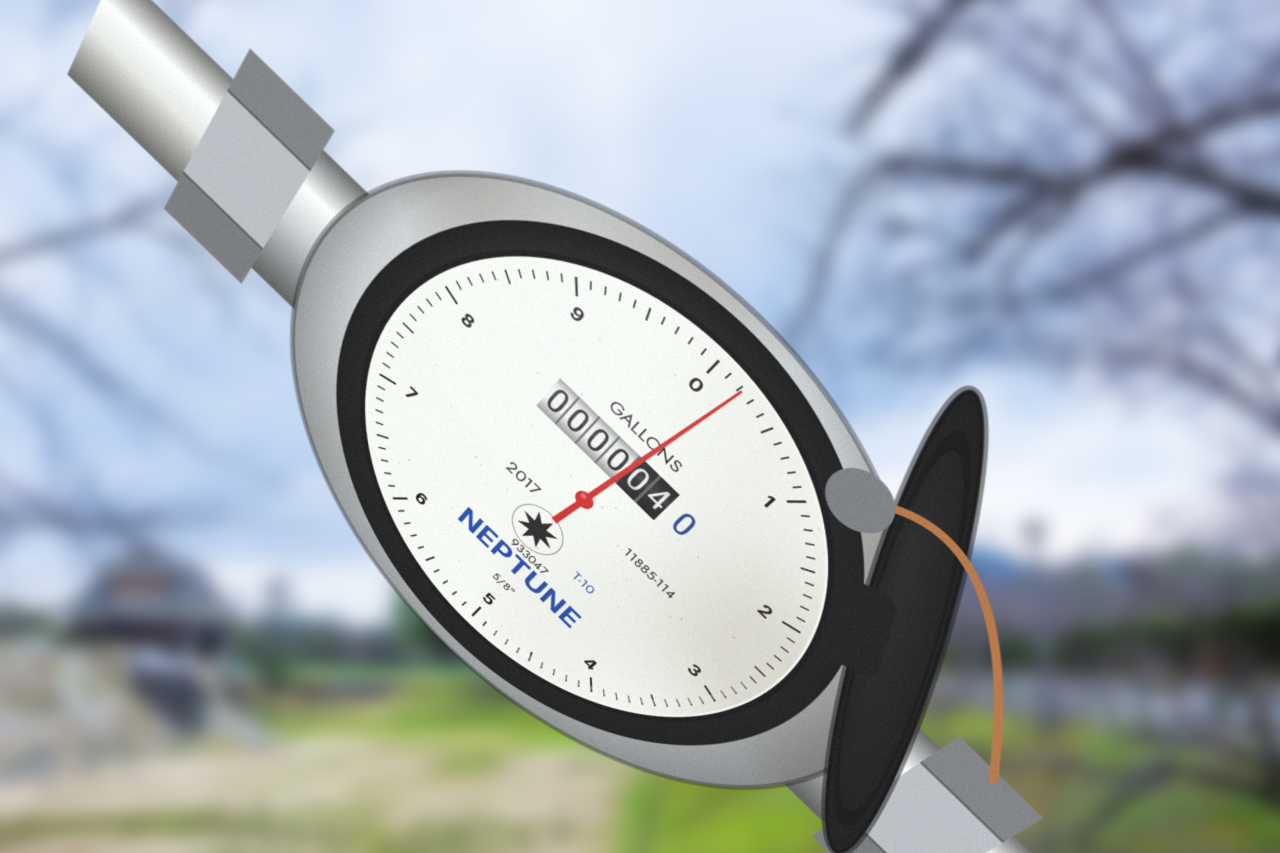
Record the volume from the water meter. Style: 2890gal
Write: 40.2gal
